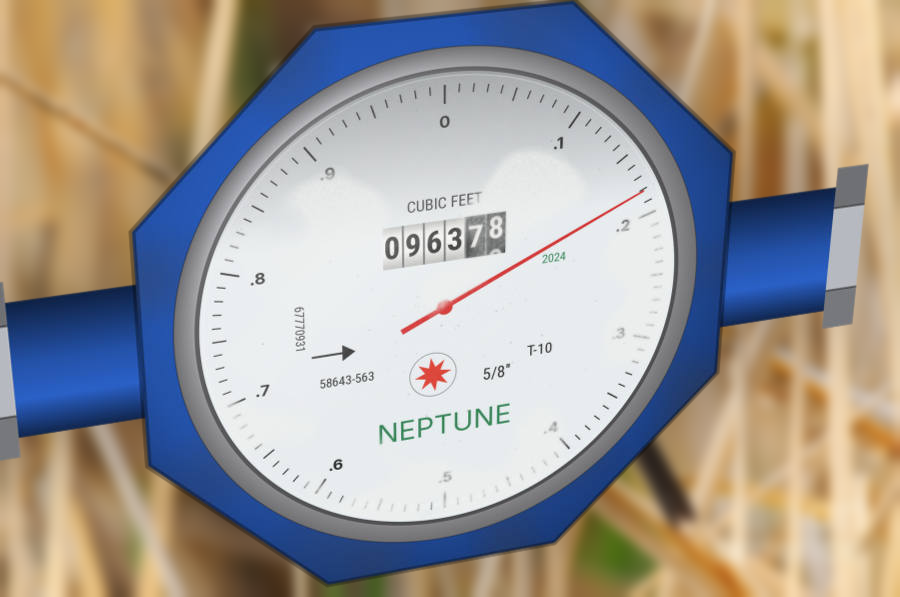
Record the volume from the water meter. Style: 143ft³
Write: 96378.18ft³
